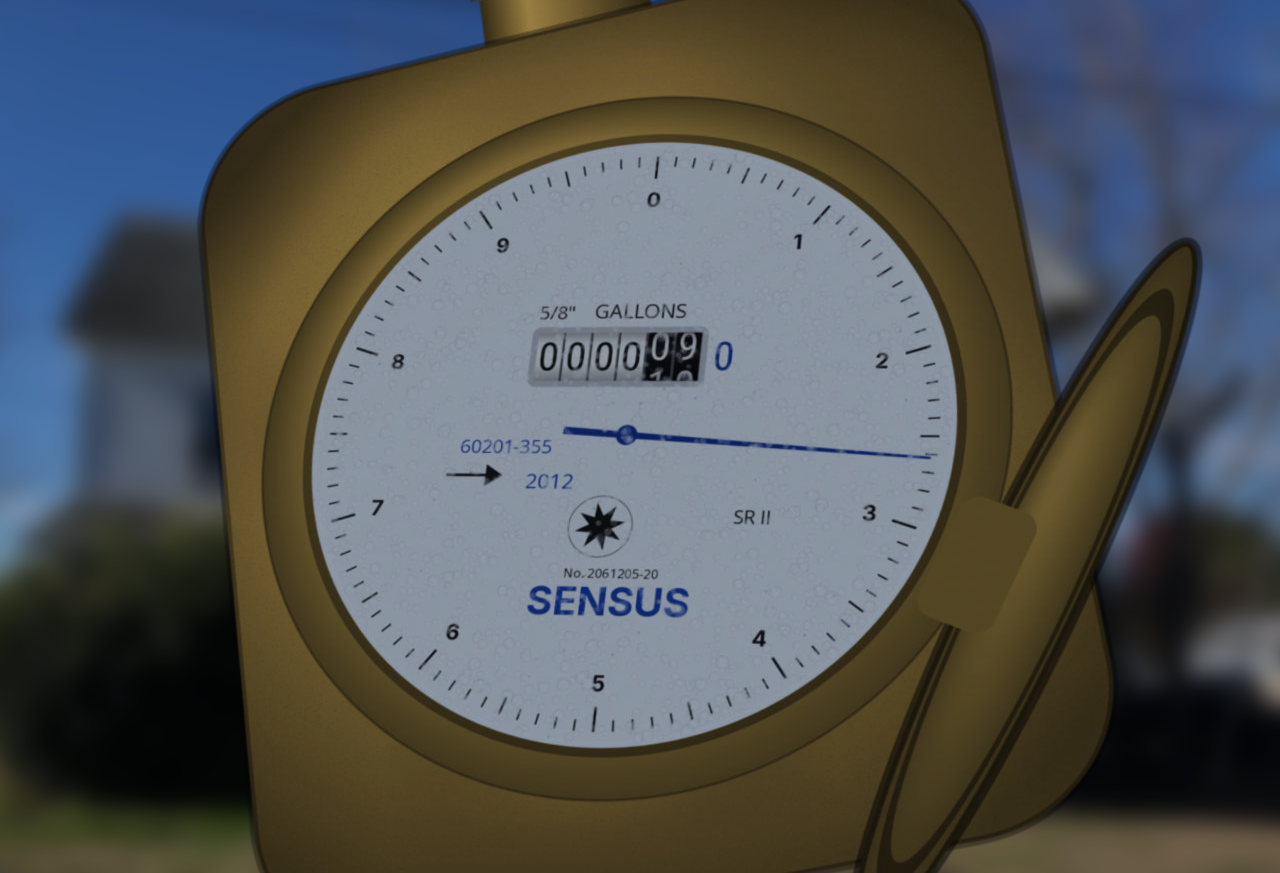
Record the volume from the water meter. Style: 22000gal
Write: 92.6gal
